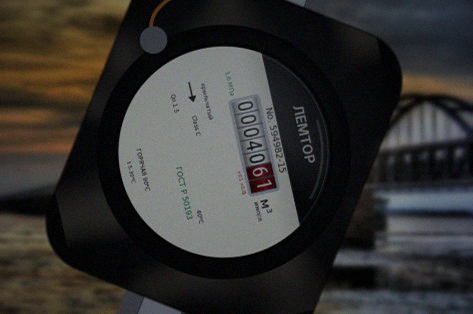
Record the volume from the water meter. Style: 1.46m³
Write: 40.61m³
